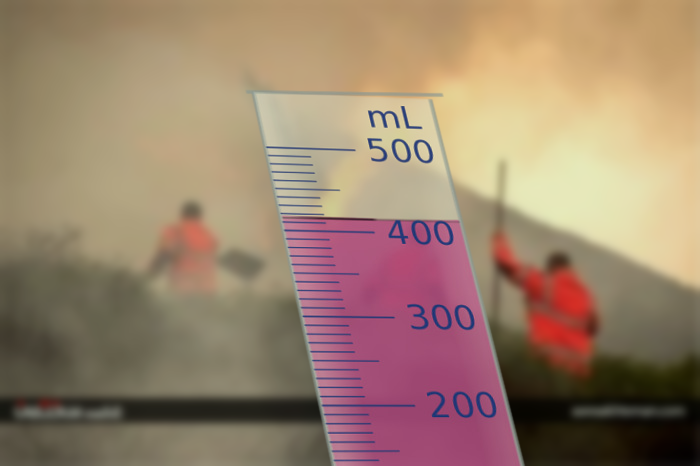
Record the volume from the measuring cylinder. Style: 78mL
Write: 415mL
